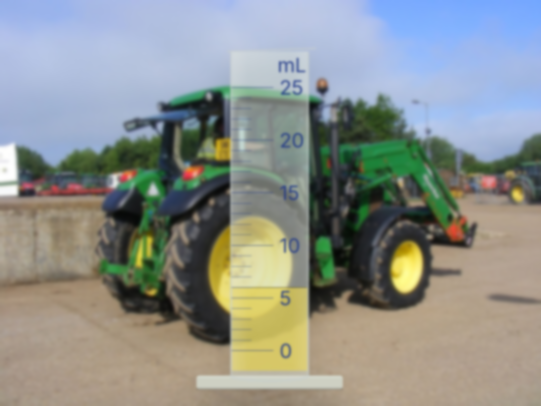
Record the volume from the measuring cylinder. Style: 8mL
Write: 6mL
